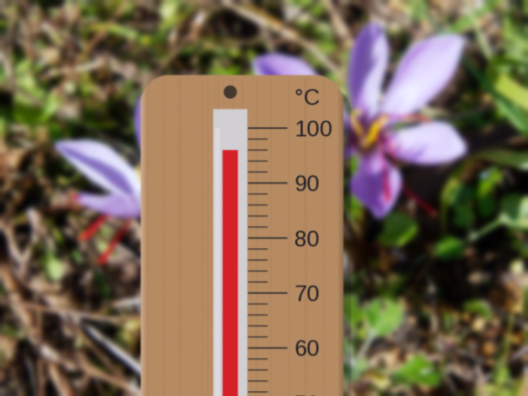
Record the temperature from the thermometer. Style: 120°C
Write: 96°C
